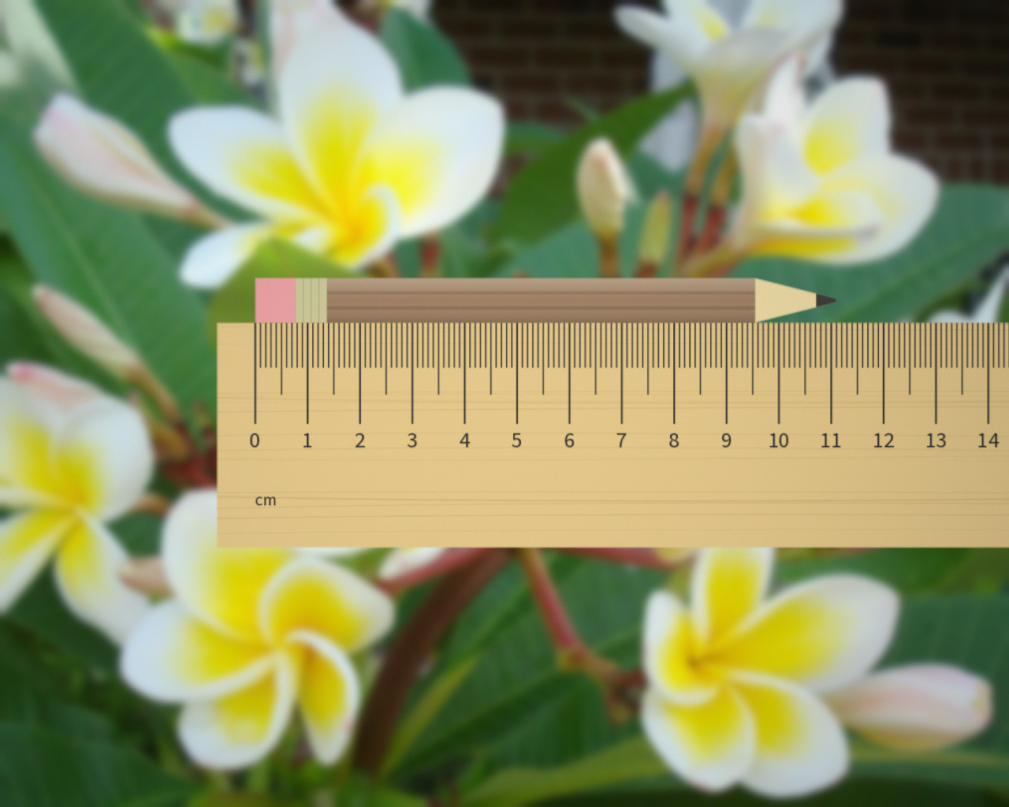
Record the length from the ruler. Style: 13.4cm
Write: 11.1cm
